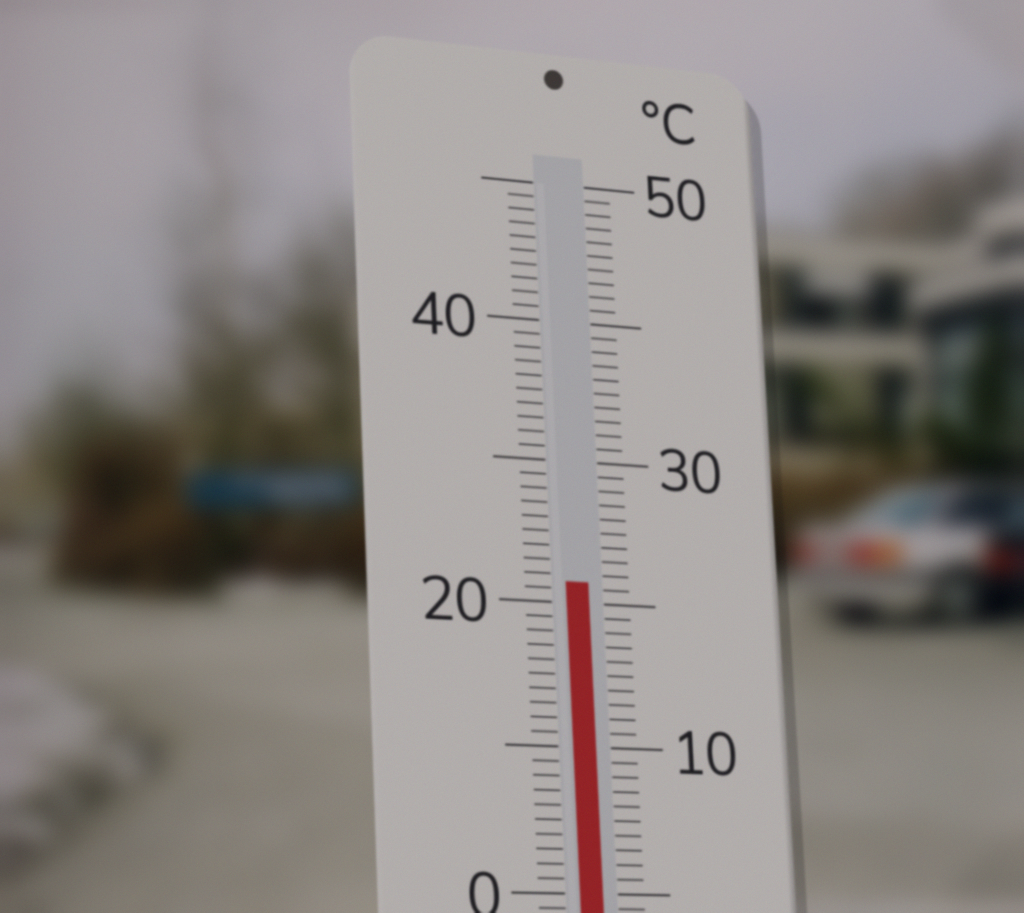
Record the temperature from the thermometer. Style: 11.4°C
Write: 21.5°C
